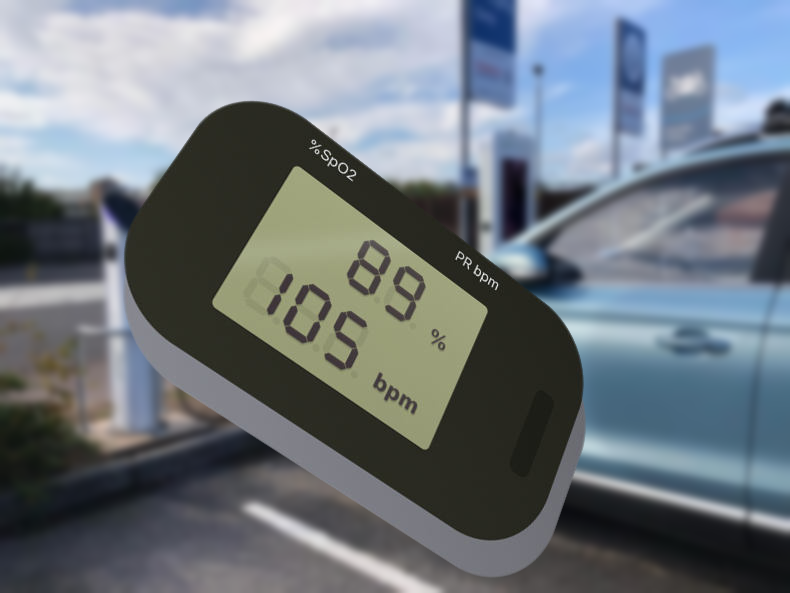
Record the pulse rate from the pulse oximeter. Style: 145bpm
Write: 105bpm
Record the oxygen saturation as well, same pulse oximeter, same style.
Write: 89%
